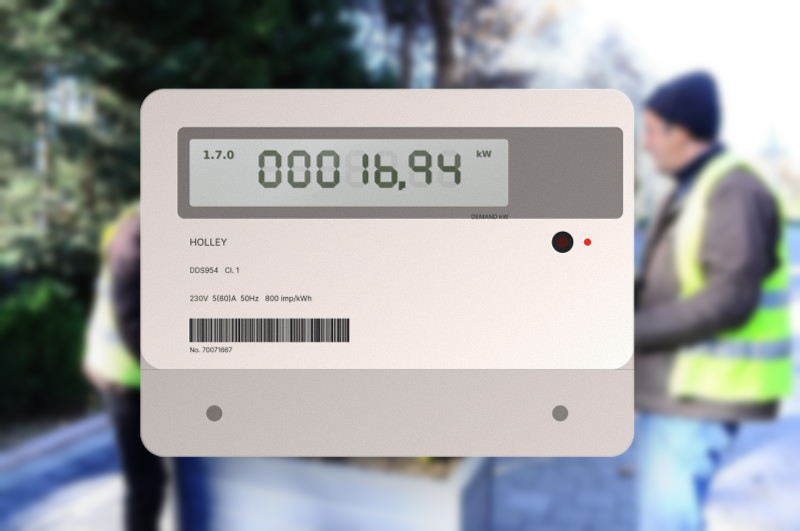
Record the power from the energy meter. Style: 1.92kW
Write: 16.94kW
